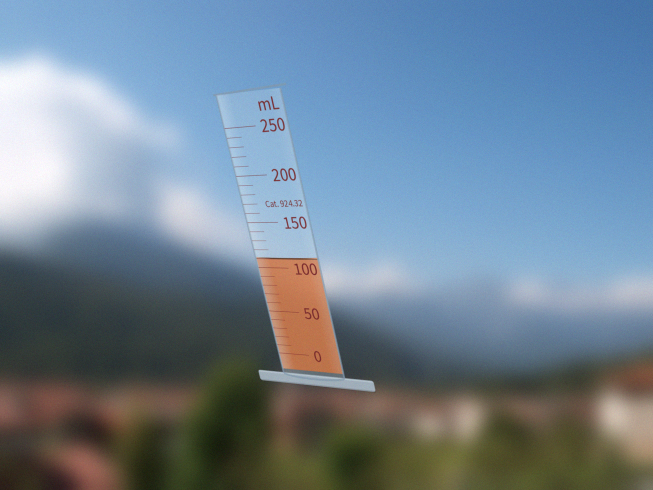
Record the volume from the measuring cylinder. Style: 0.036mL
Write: 110mL
